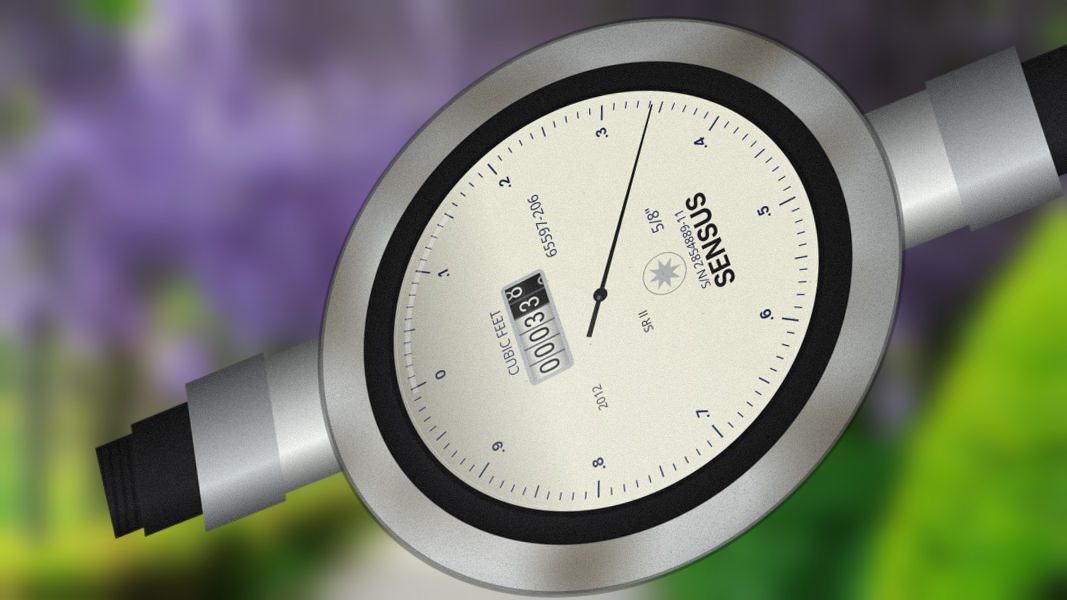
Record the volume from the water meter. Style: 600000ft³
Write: 338.34ft³
